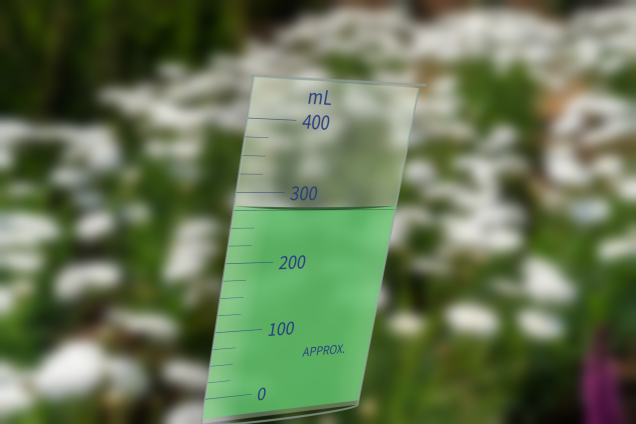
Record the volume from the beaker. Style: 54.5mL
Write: 275mL
